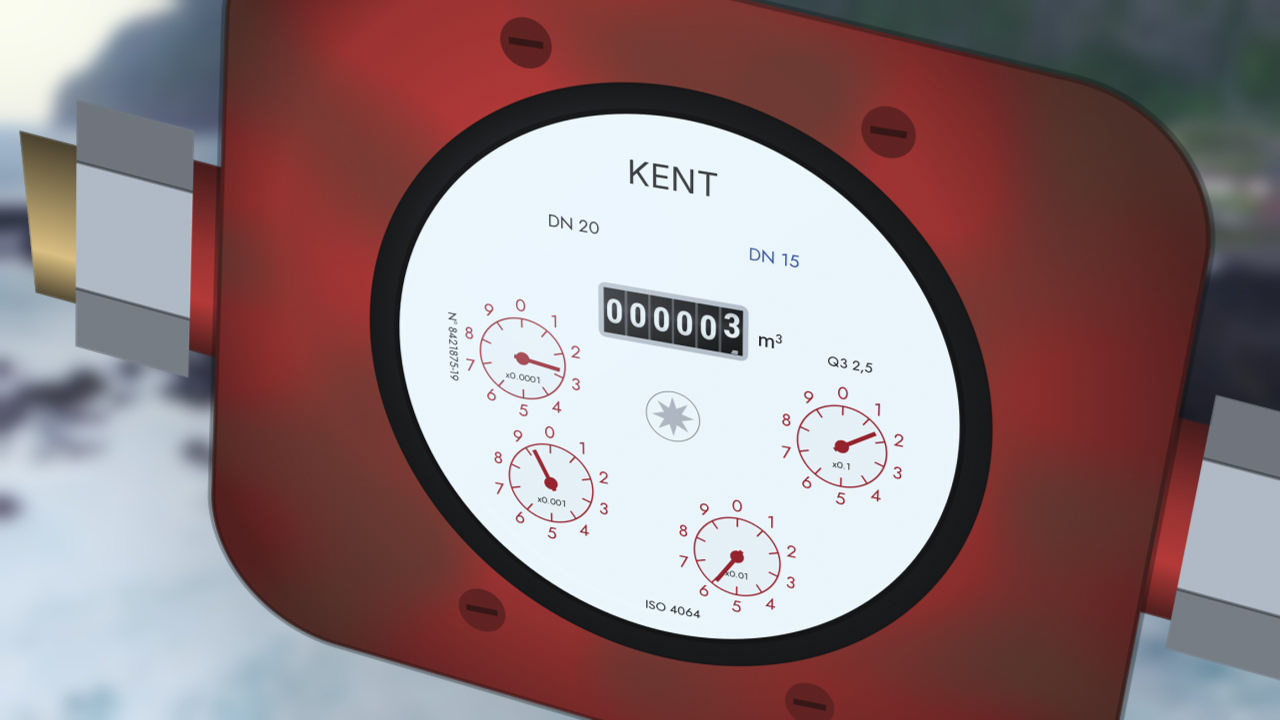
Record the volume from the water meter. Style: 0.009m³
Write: 3.1592m³
